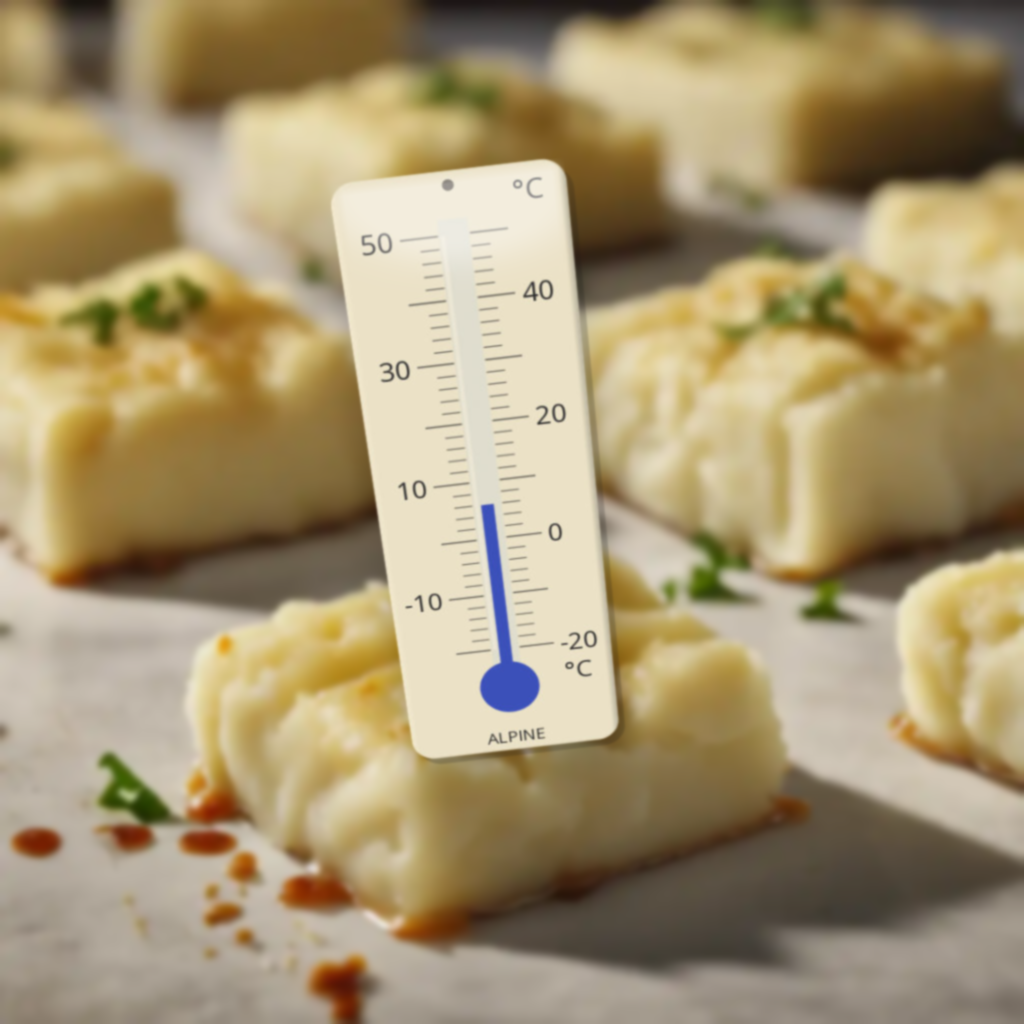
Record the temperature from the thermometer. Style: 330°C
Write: 6°C
